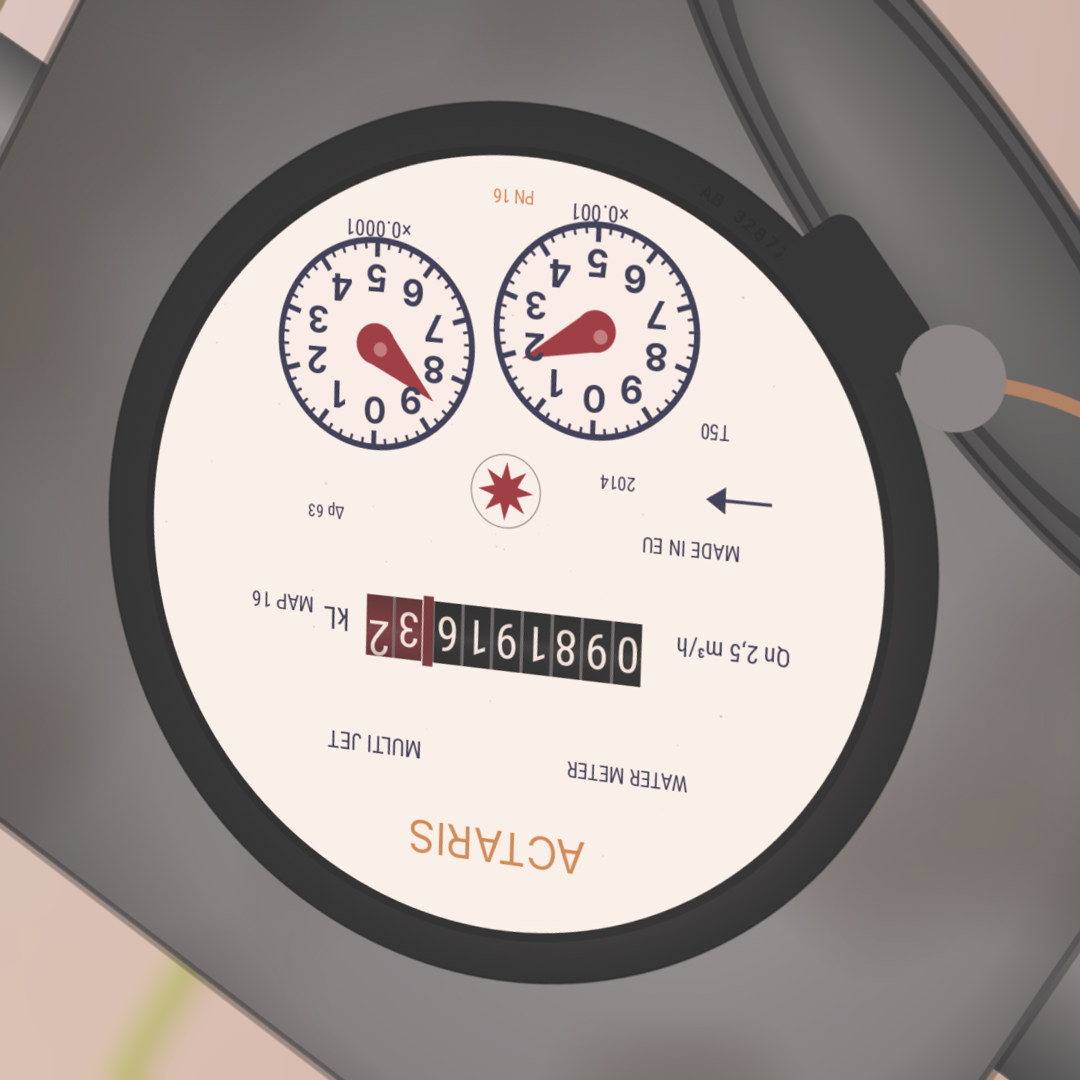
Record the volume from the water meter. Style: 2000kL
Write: 981916.3218kL
